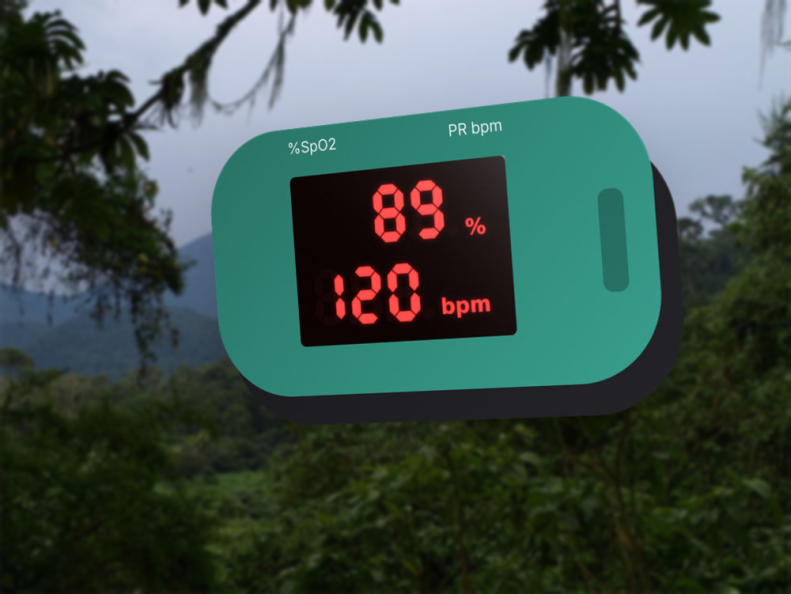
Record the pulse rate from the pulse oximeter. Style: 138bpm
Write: 120bpm
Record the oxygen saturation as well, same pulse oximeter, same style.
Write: 89%
